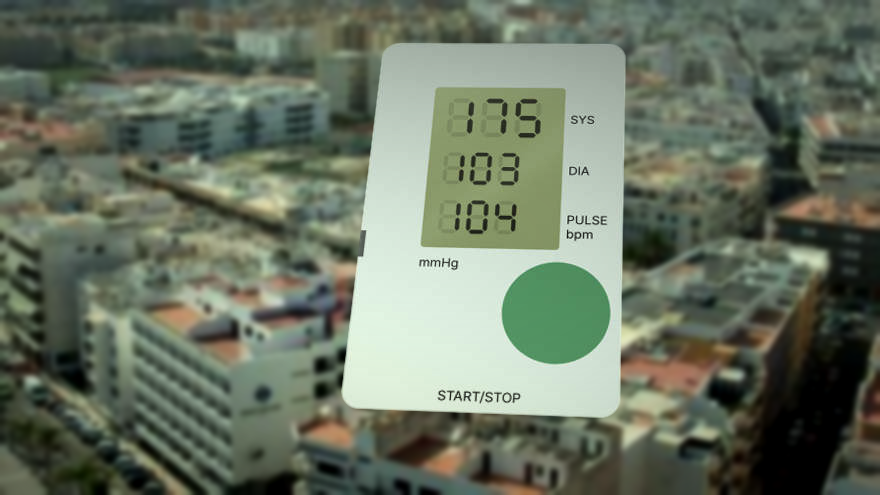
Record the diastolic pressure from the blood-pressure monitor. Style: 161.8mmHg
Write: 103mmHg
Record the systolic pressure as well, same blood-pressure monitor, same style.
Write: 175mmHg
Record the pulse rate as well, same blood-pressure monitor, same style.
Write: 104bpm
